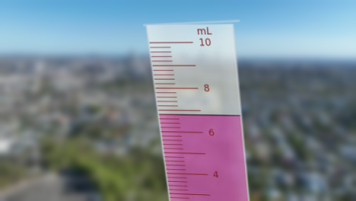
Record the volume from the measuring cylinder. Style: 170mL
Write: 6.8mL
